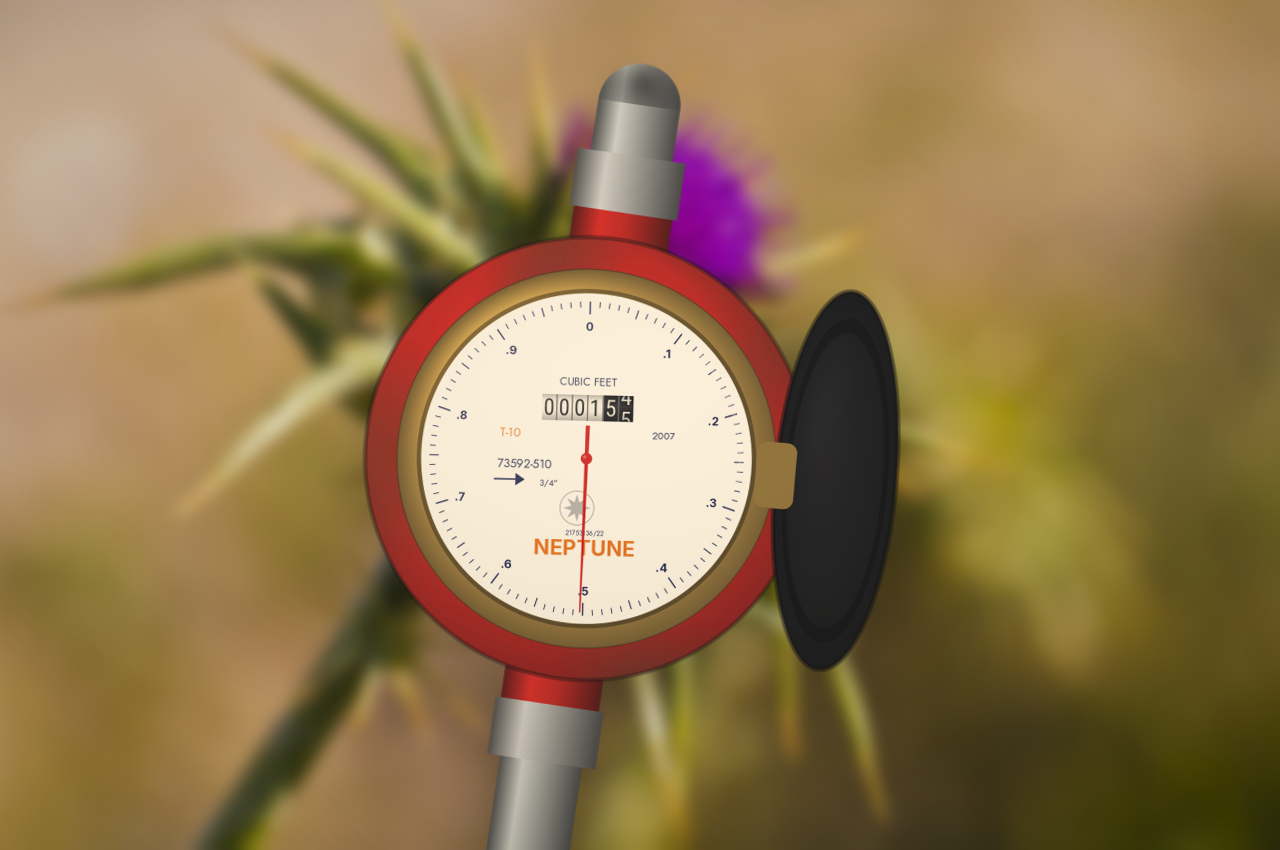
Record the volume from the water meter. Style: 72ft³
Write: 154.50ft³
